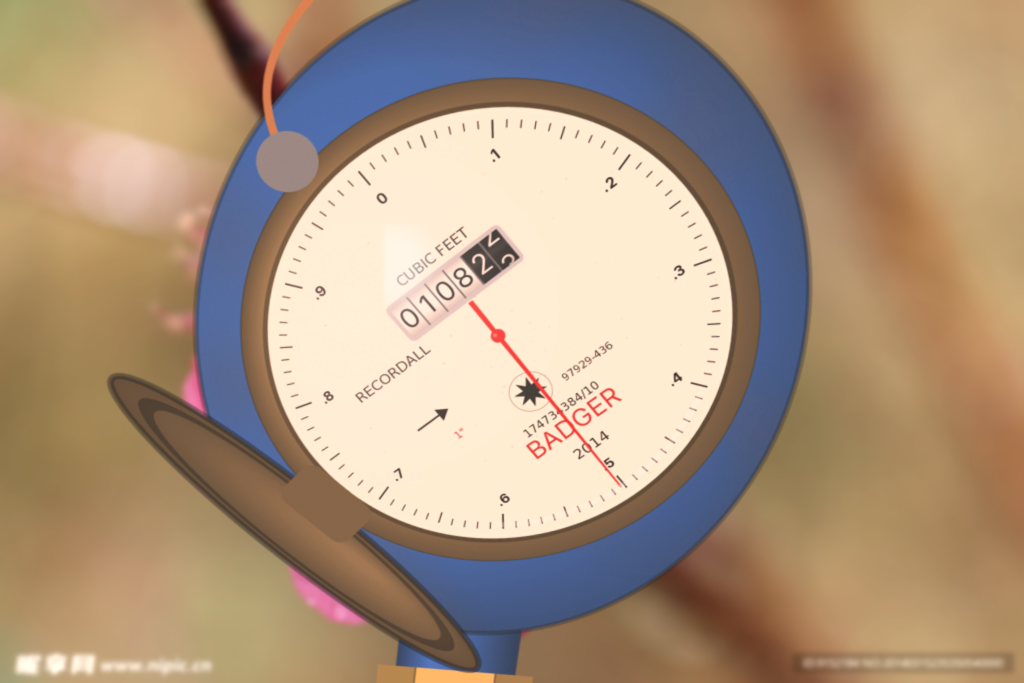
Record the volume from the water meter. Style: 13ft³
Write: 10822.50ft³
